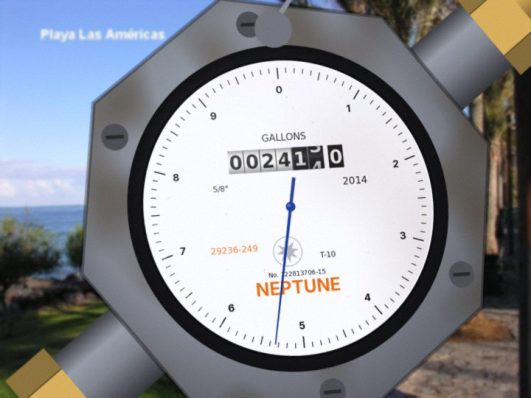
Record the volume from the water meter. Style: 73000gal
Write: 24135.3gal
